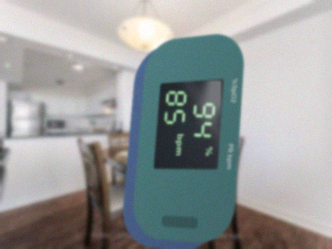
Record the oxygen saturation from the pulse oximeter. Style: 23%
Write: 94%
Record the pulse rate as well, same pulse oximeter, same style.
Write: 85bpm
